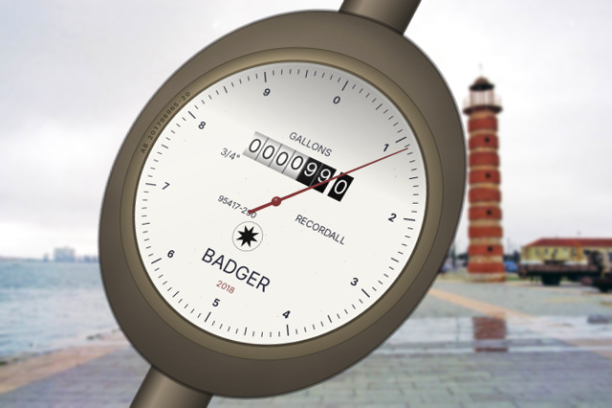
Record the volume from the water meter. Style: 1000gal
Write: 991.1gal
